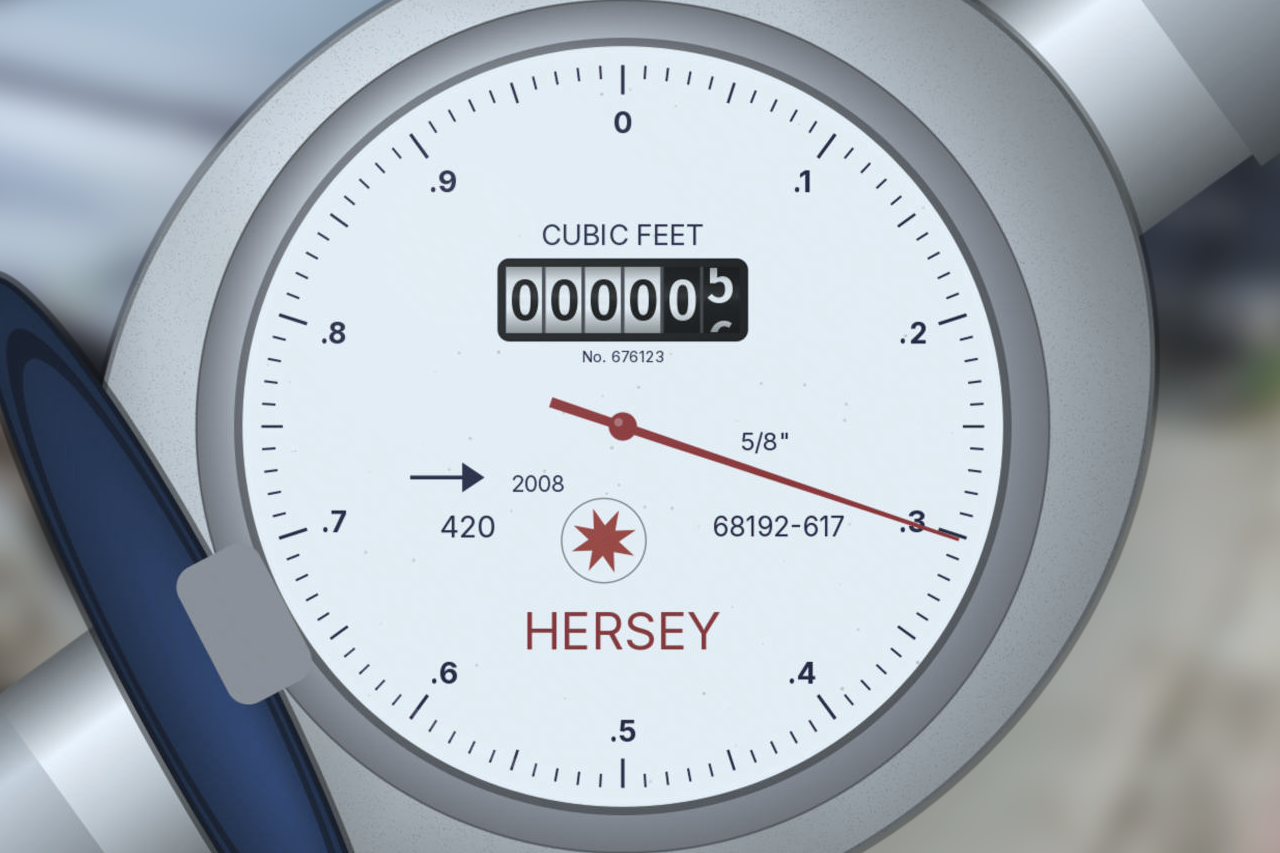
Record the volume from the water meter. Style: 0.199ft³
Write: 5.30ft³
